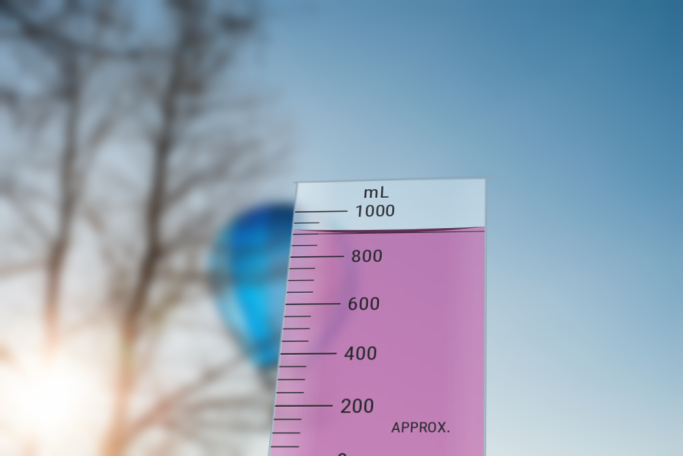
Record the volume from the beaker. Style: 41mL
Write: 900mL
